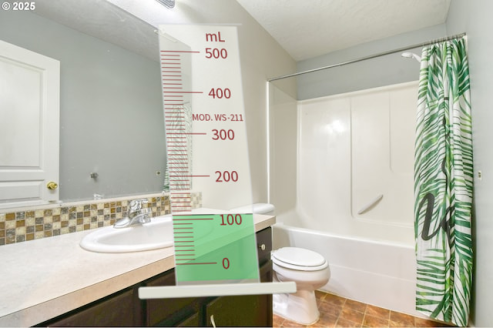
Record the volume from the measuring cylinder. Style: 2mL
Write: 110mL
